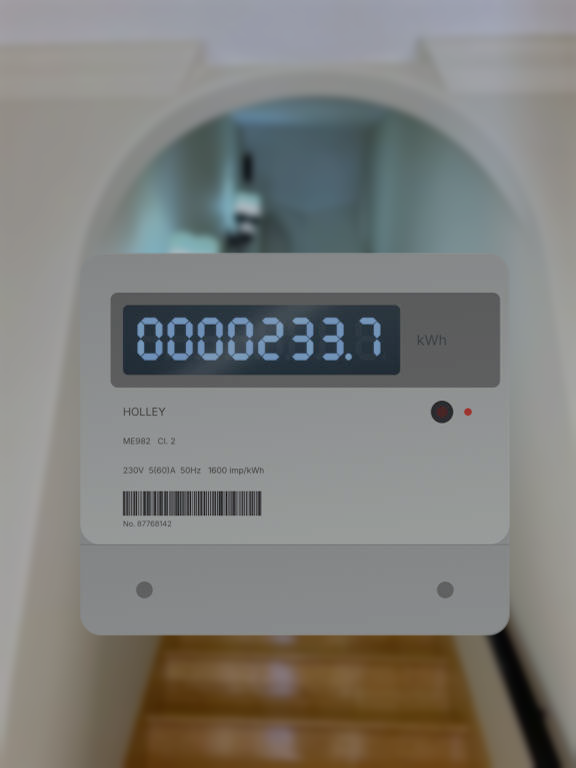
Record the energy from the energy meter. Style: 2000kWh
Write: 233.7kWh
